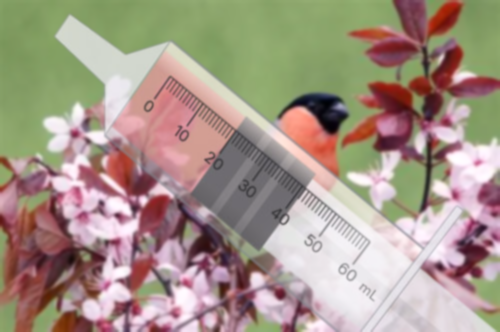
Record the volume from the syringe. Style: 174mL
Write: 20mL
